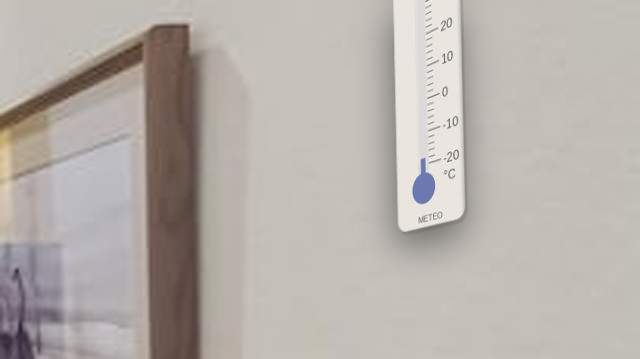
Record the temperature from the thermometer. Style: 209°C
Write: -18°C
